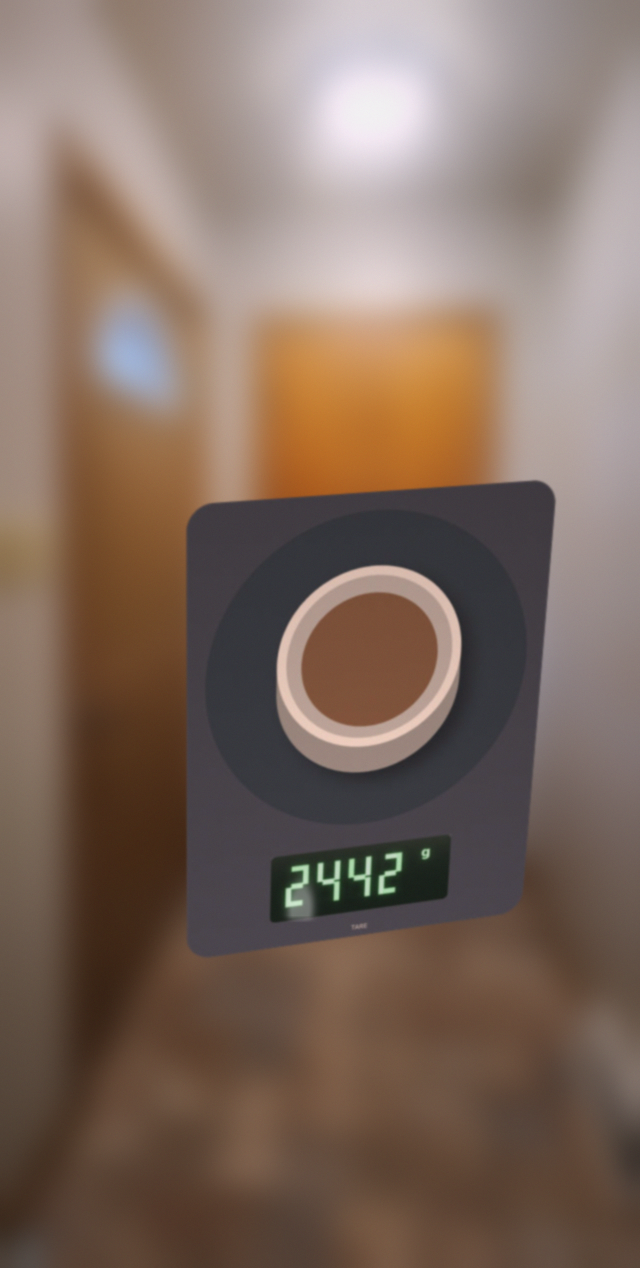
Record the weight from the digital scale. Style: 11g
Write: 2442g
